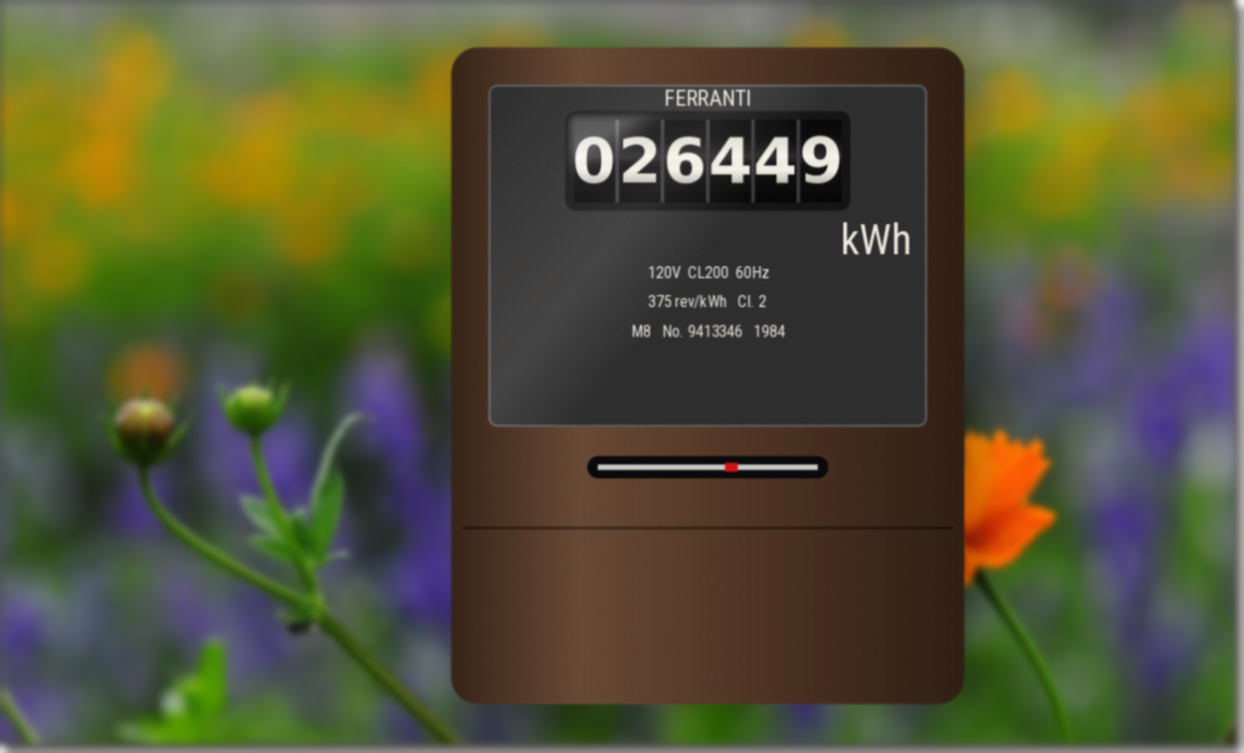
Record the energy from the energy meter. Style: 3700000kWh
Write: 26449kWh
